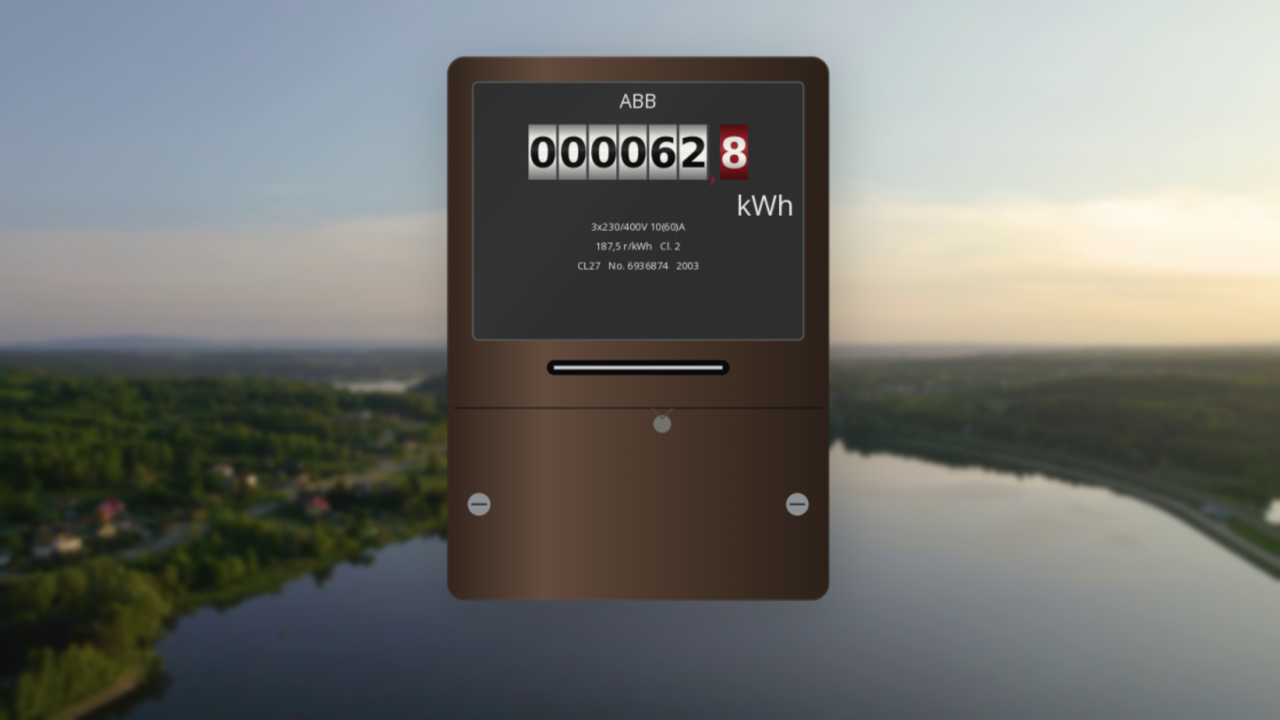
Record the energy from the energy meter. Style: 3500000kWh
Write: 62.8kWh
